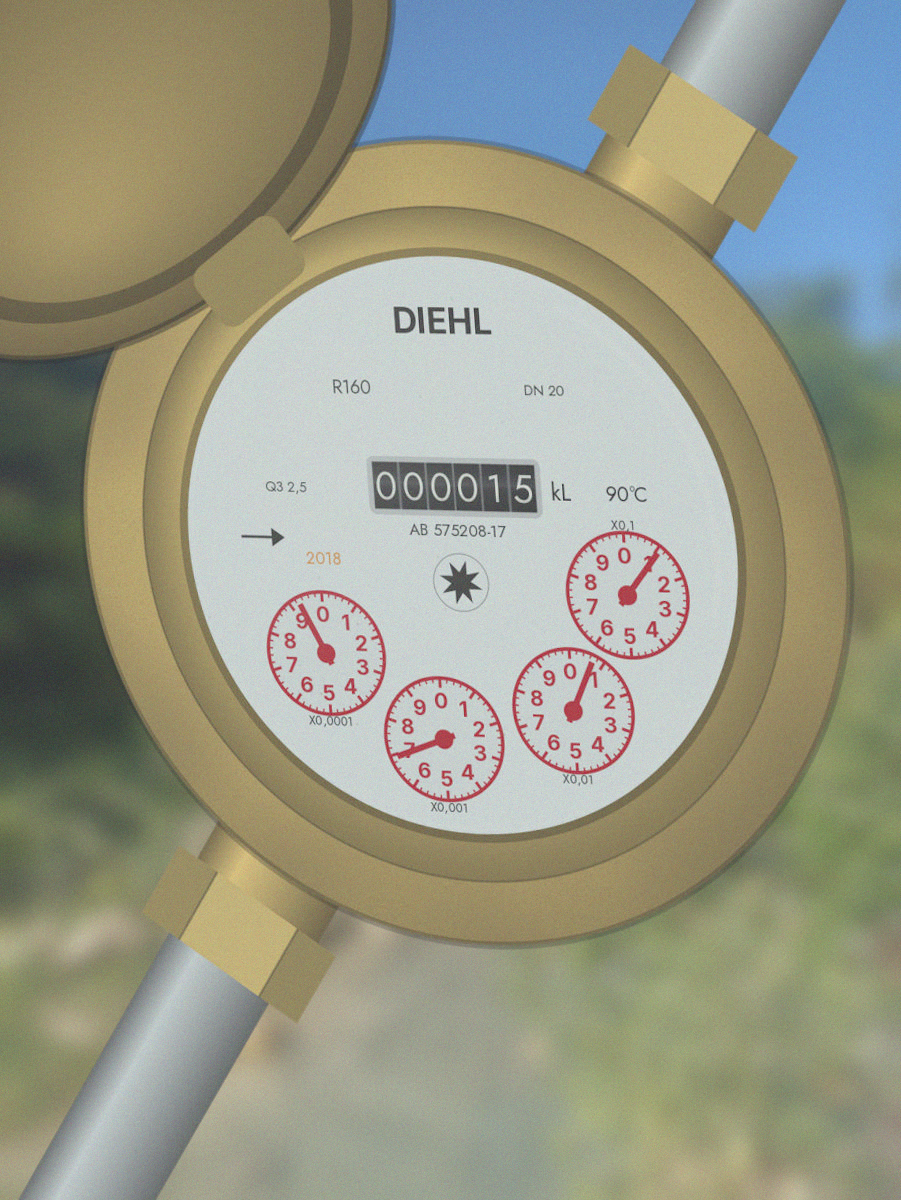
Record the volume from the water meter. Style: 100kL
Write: 15.1069kL
